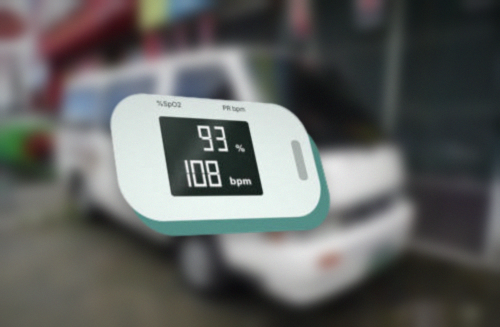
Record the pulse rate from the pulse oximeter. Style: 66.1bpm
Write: 108bpm
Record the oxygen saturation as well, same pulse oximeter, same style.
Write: 93%
